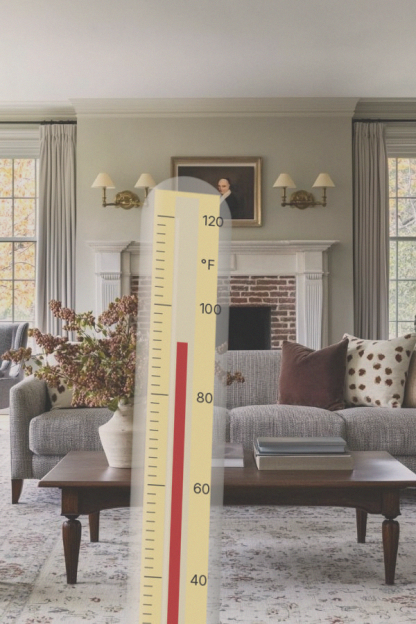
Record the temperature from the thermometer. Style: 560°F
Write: 92°F
